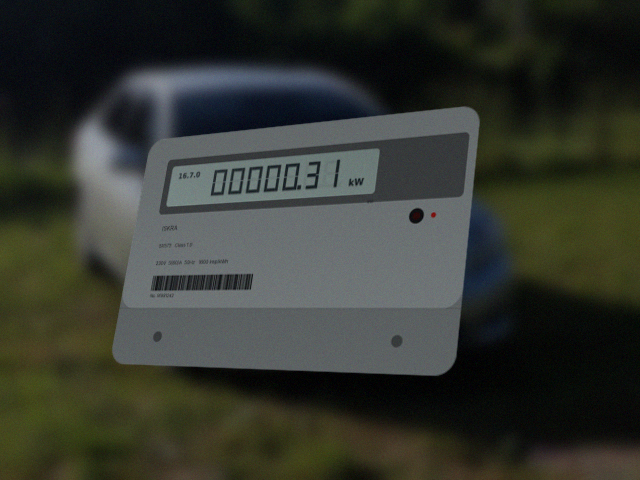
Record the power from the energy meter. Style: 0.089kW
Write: 0.31kW
